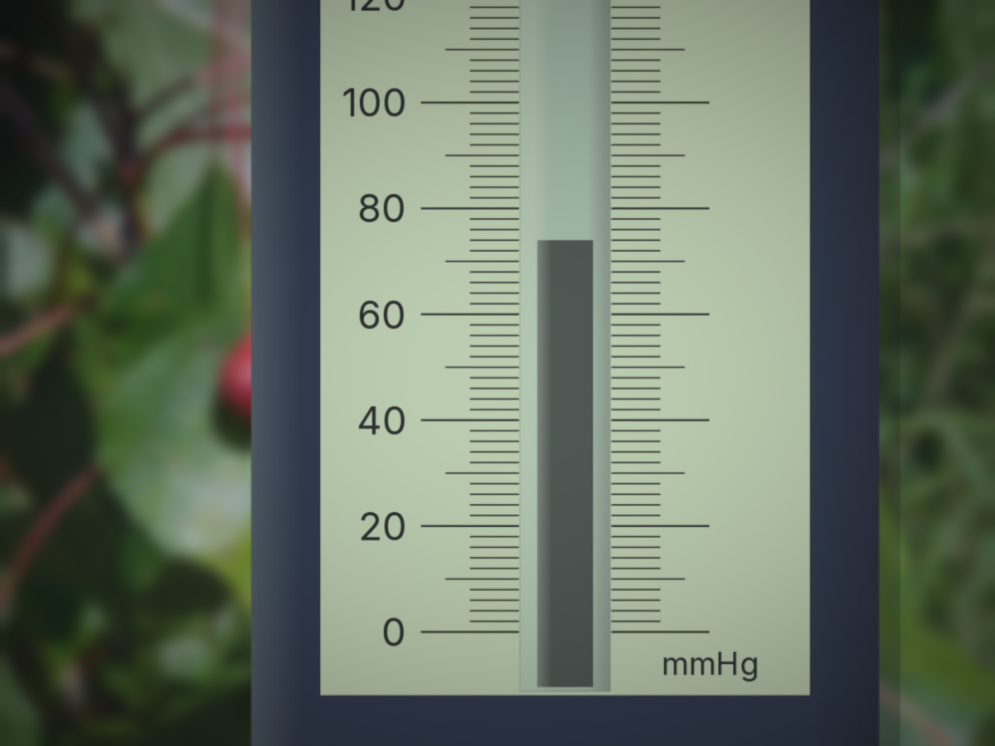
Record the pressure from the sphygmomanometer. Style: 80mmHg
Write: 74mmHg
